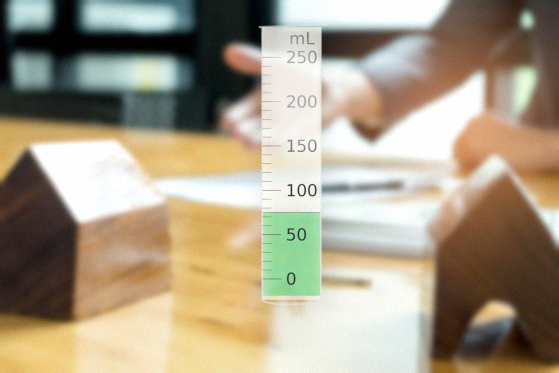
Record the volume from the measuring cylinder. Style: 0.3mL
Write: 75mL
